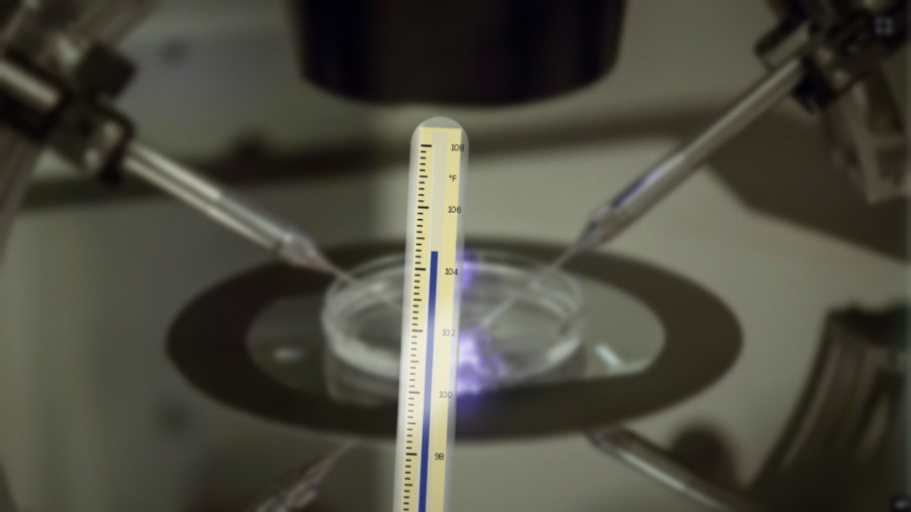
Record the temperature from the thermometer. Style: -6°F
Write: 104.6°F
